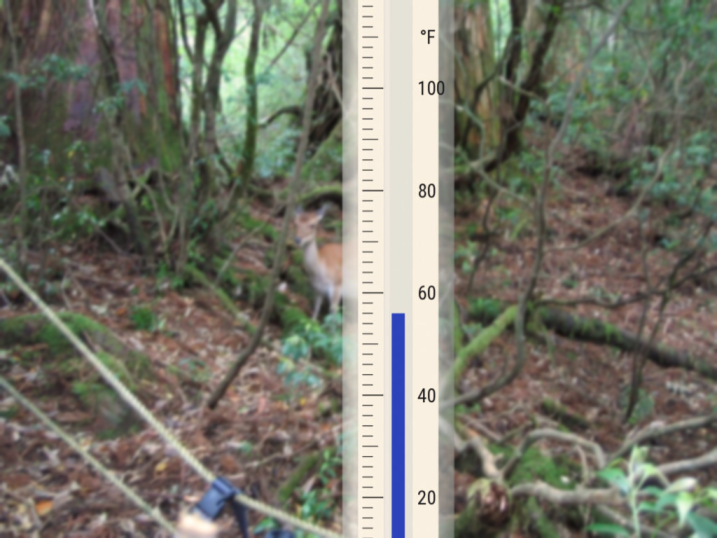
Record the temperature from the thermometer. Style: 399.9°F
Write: 56°F
